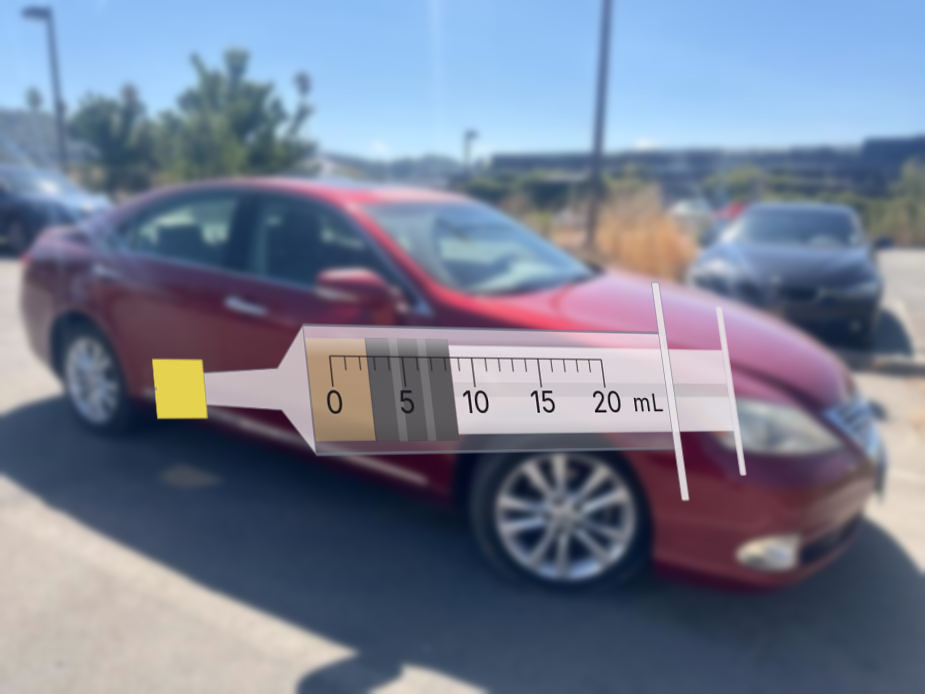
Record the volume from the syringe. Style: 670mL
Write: 2.5mL
